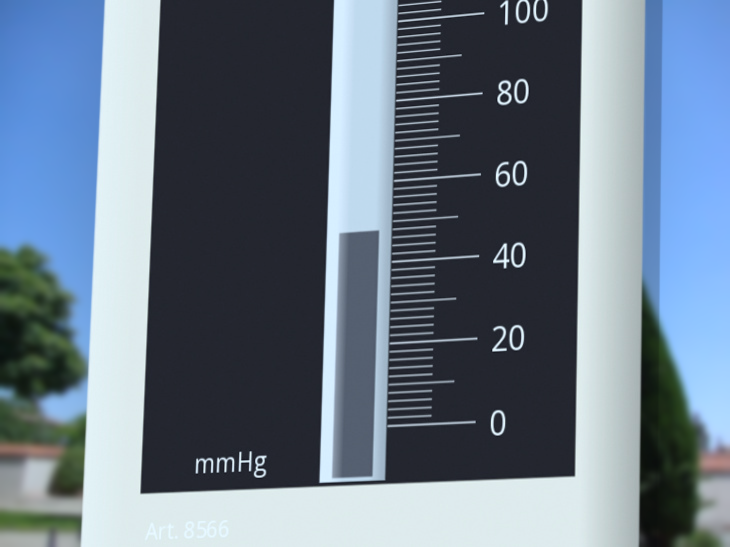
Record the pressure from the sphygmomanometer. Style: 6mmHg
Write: 48mmHg
